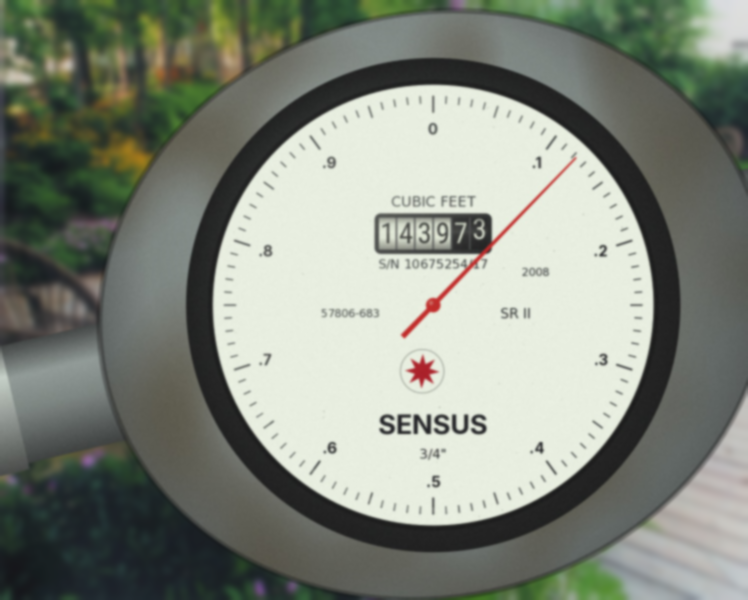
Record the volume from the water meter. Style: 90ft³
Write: 143973.12ft³
